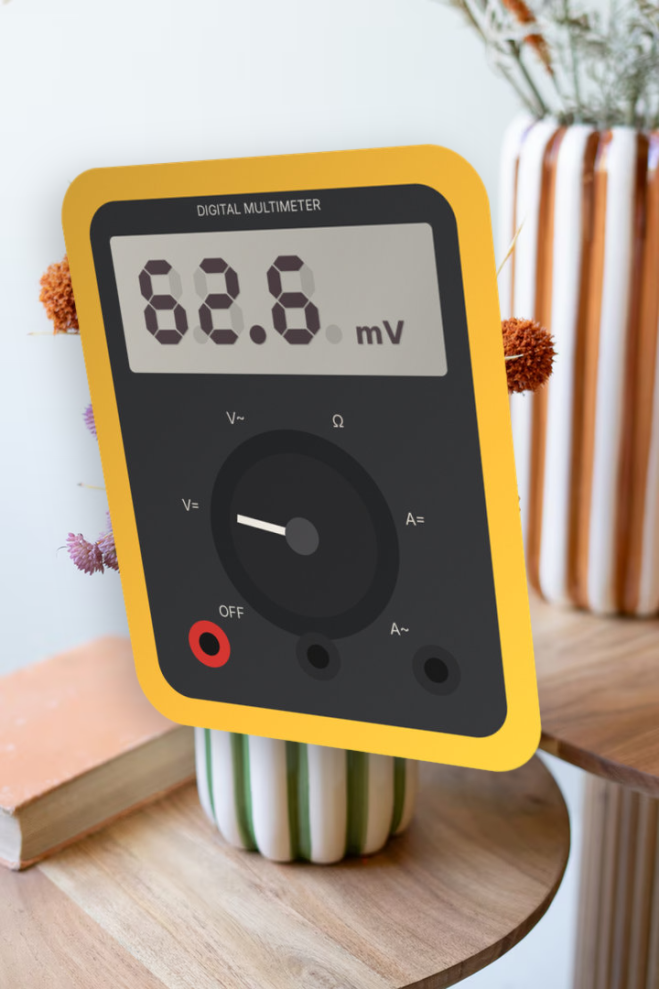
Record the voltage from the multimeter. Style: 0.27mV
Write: 62.6mV
